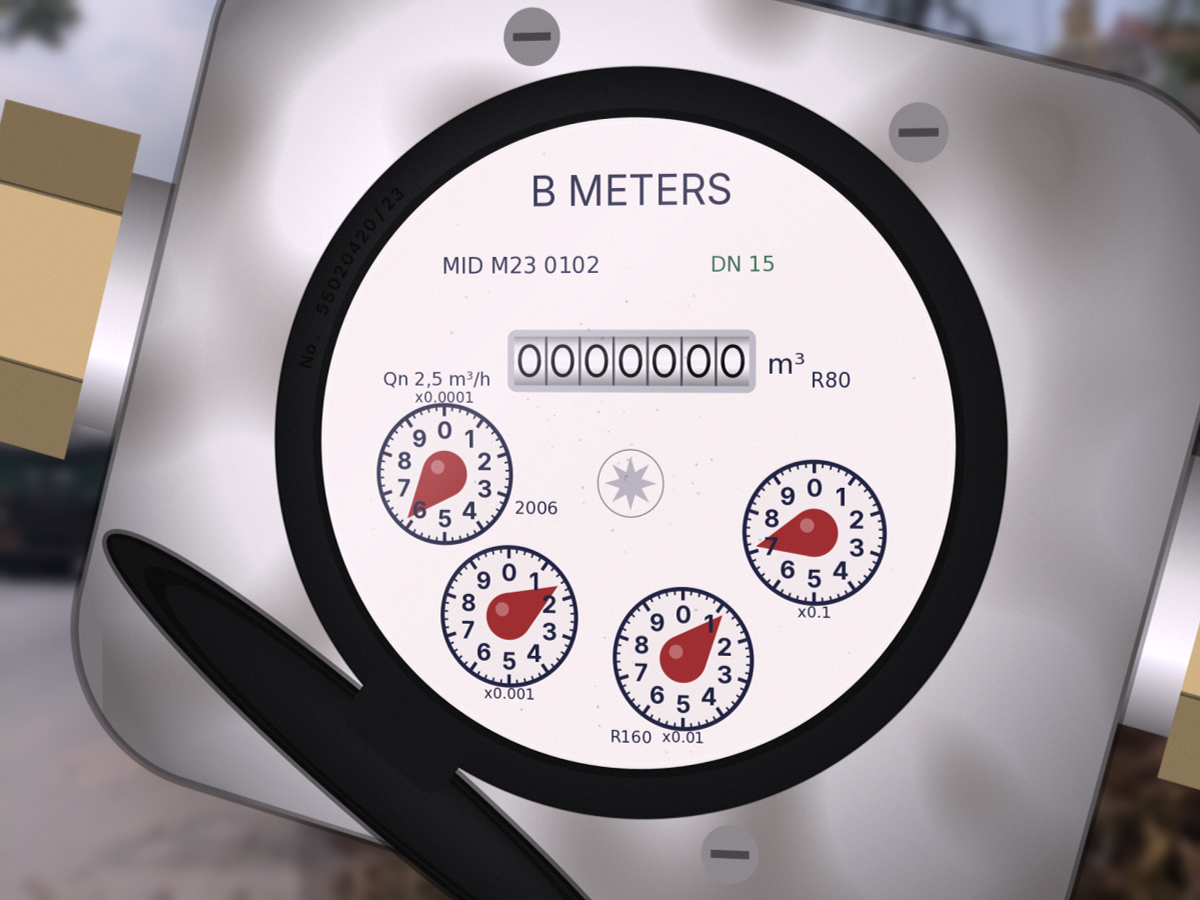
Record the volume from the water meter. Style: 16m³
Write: 0.7116m³
